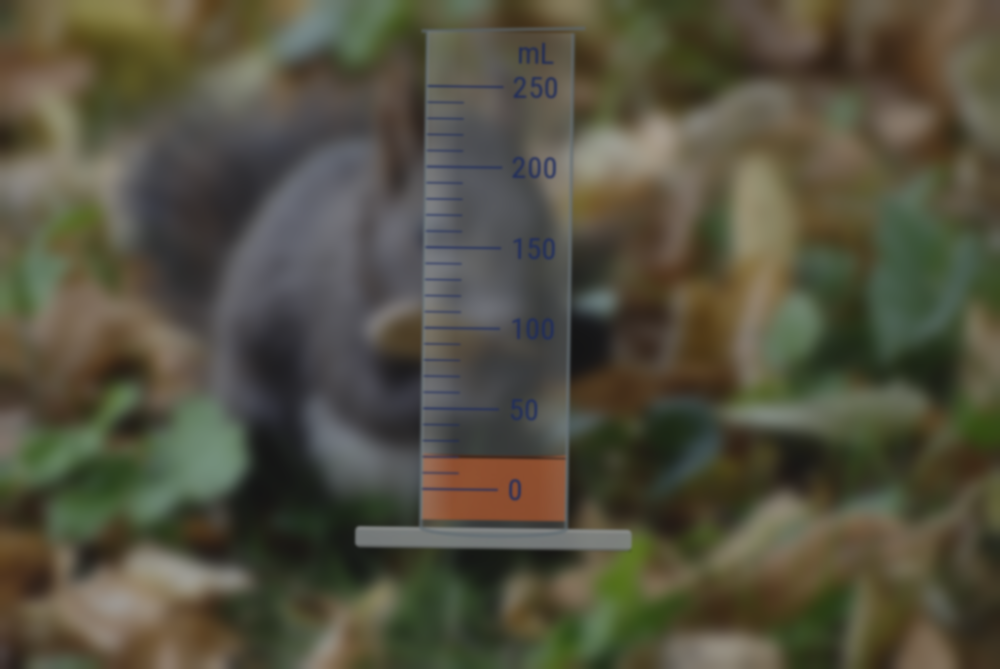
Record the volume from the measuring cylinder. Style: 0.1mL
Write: 20mL
